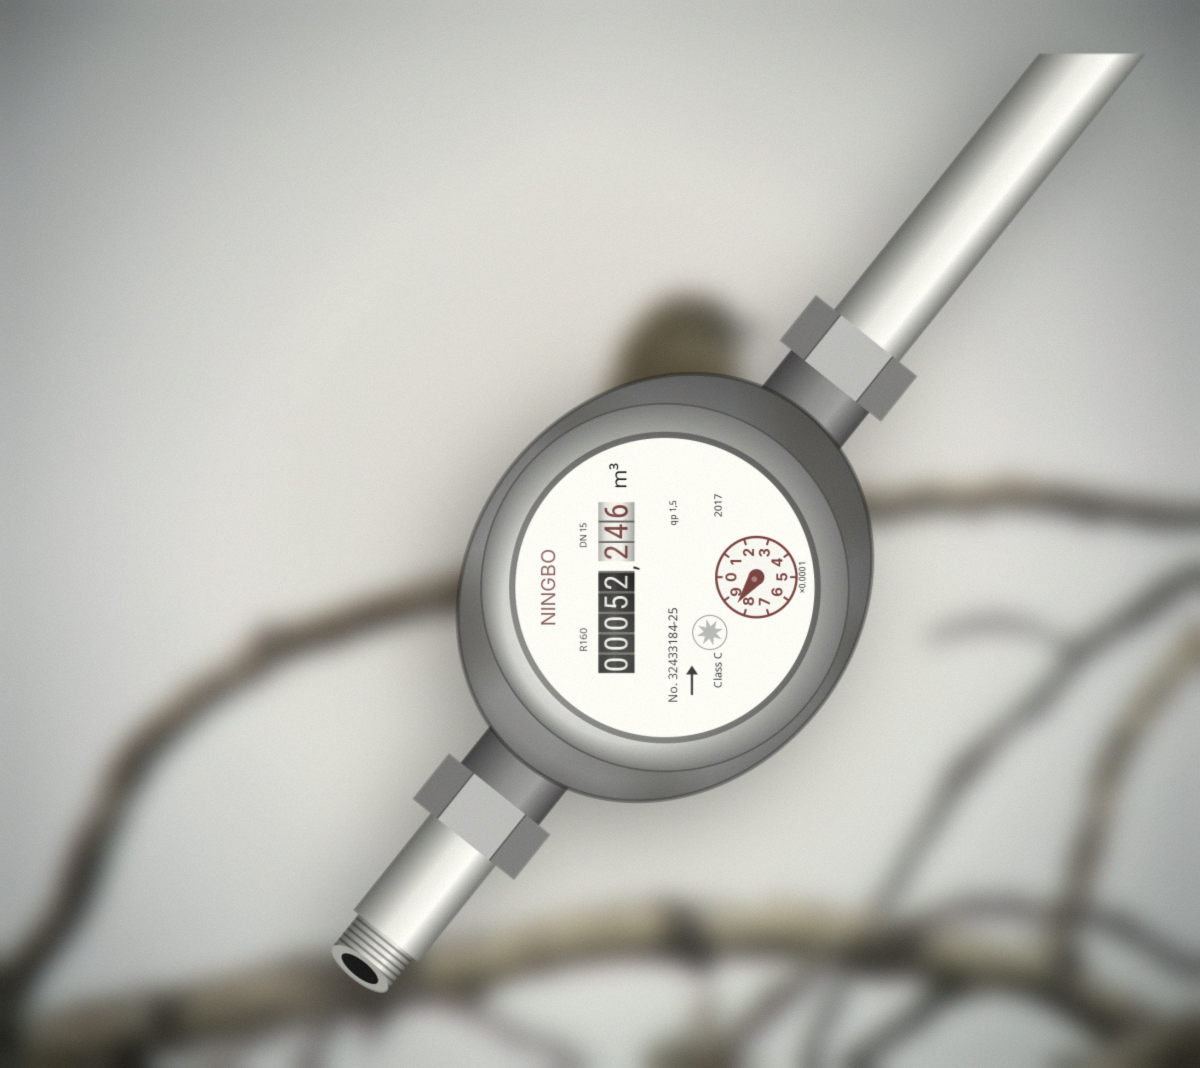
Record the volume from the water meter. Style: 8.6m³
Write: 52.2468m³
